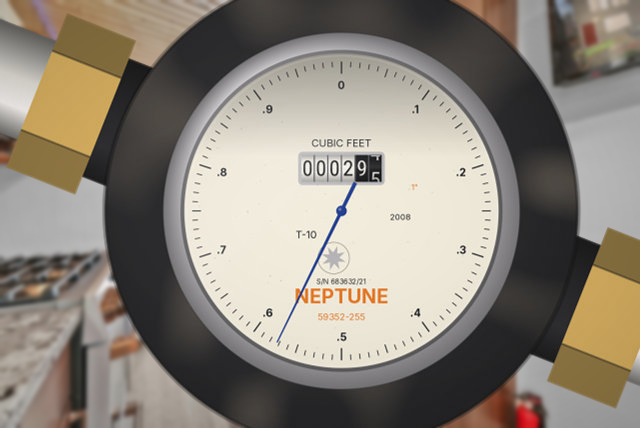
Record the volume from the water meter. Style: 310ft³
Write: 294.57ft³
